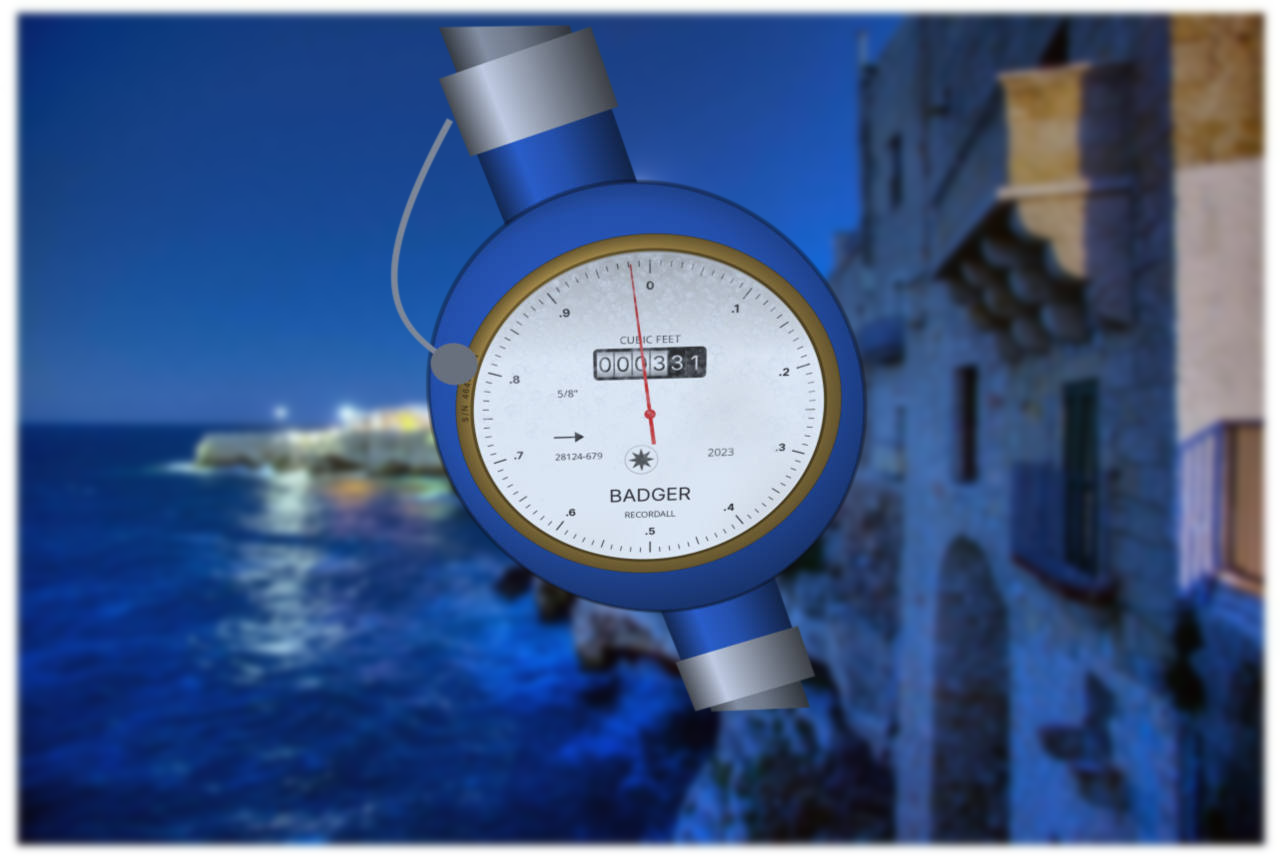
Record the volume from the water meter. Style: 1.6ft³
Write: 330.98ft³
